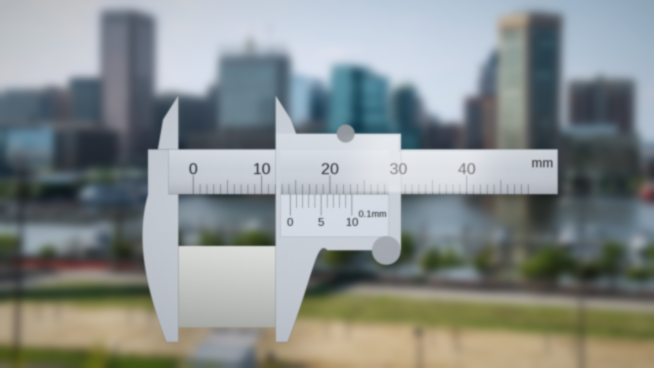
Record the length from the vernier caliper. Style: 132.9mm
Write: 14.2mm
